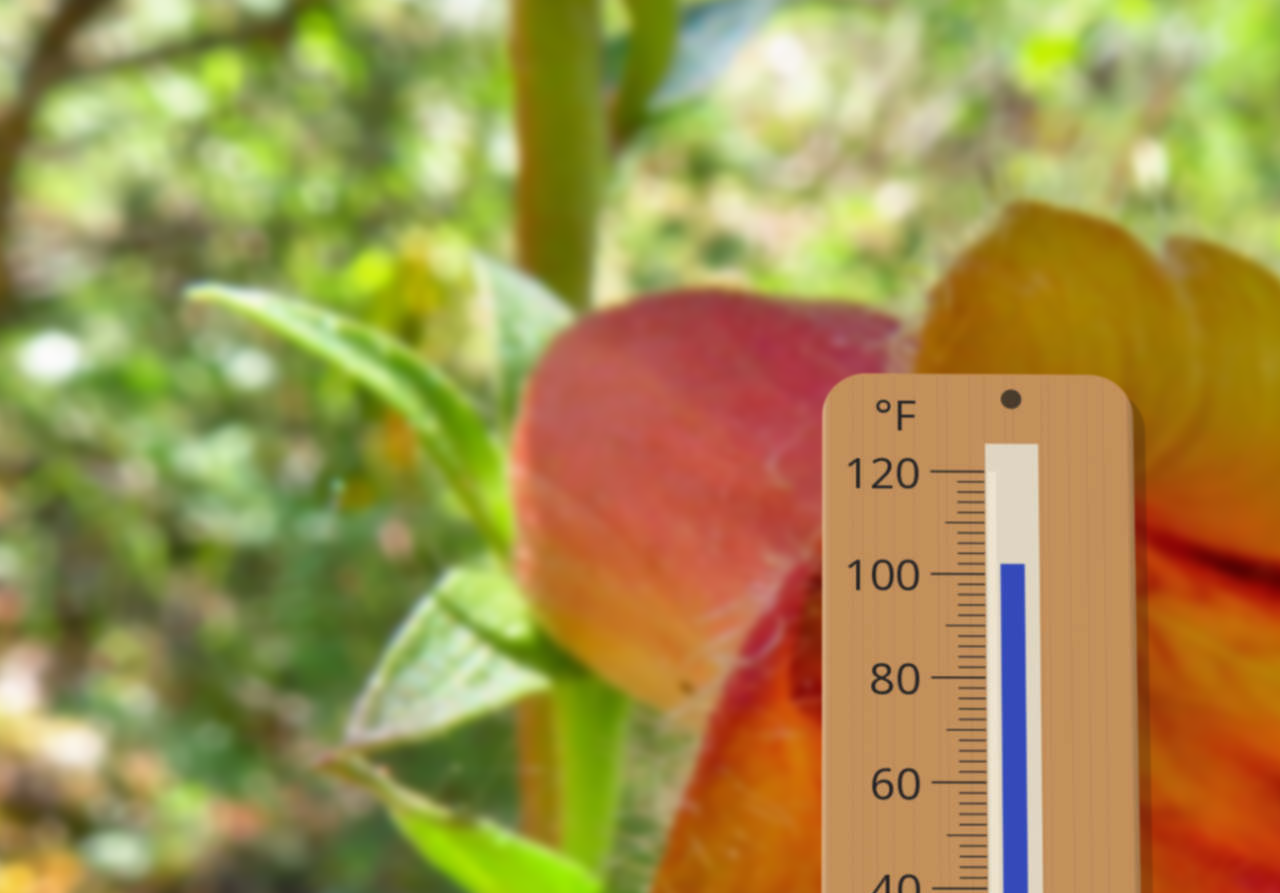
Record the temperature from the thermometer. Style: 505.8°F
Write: 102°F
